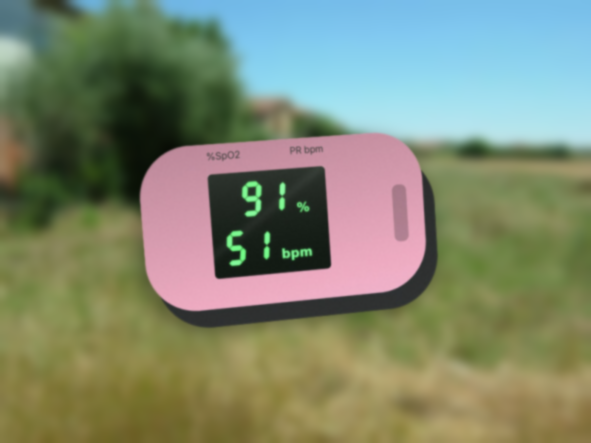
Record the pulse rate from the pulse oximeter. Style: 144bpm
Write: 51bpm
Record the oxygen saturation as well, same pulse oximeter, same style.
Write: 91%
